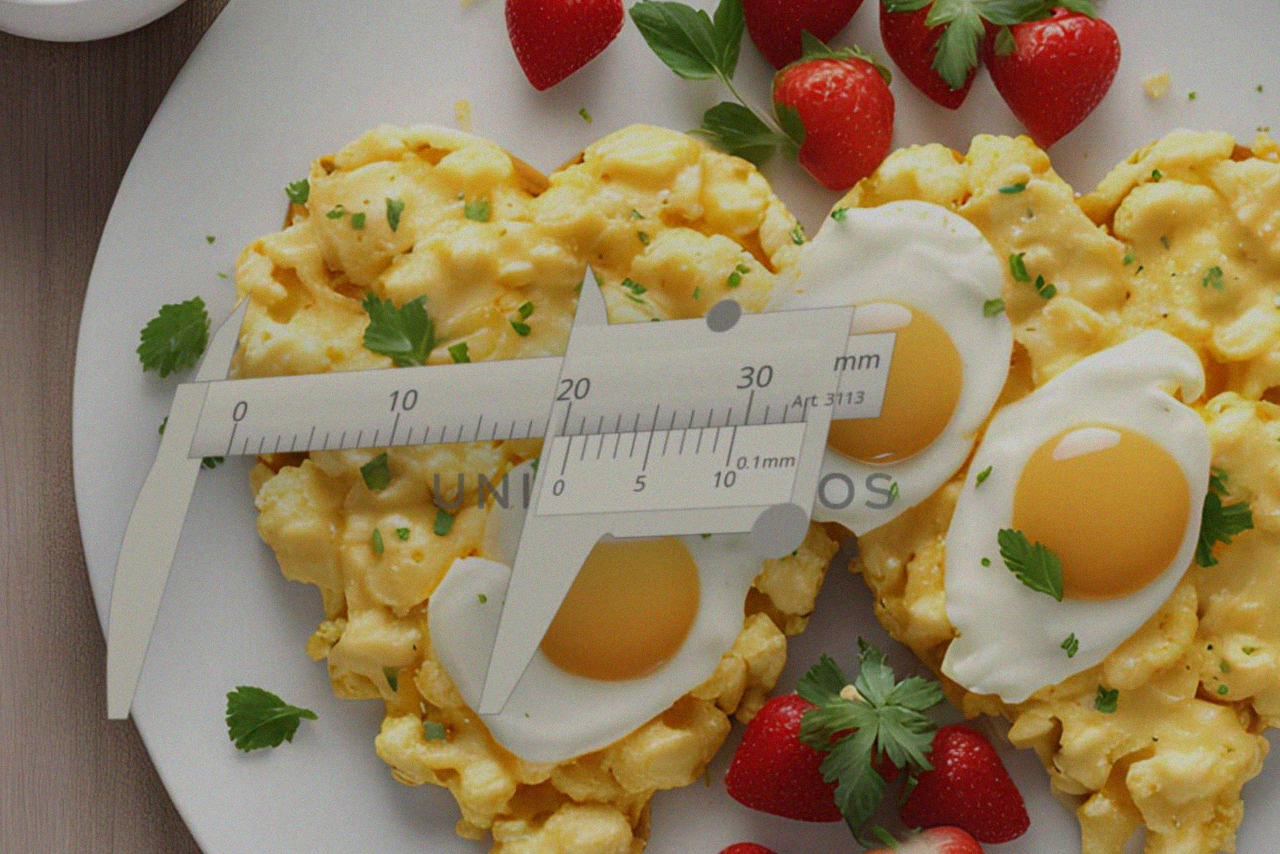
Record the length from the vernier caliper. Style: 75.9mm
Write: 20.5mm
